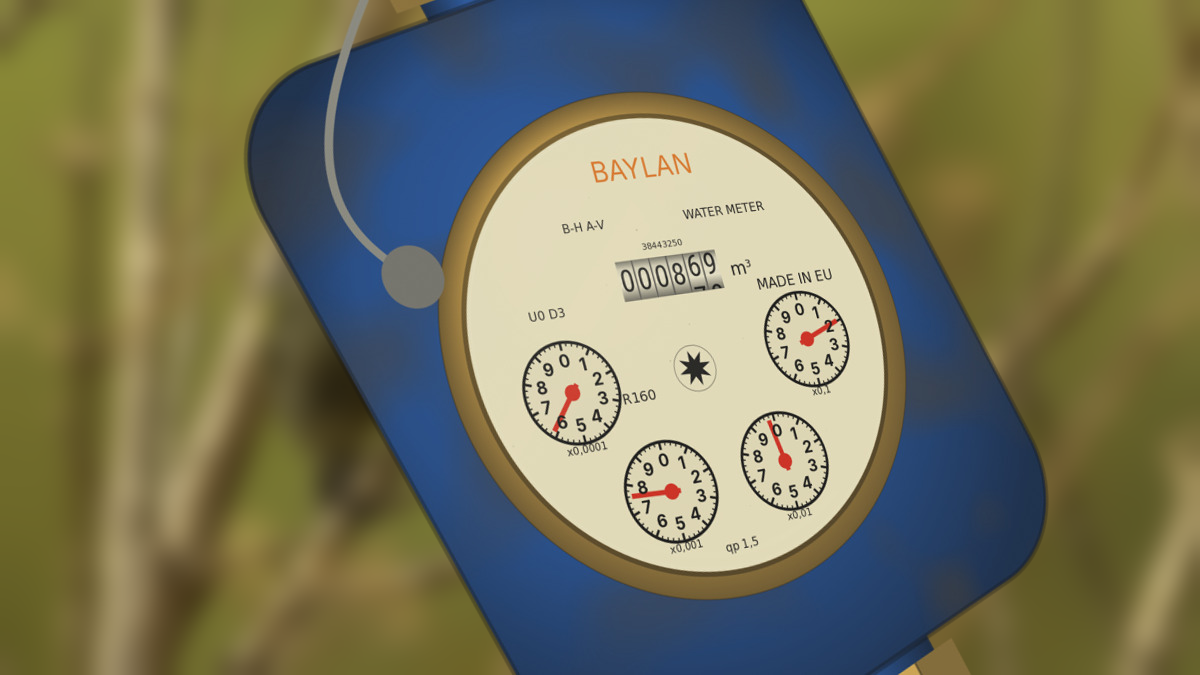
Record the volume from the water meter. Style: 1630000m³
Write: 869.1976m³
